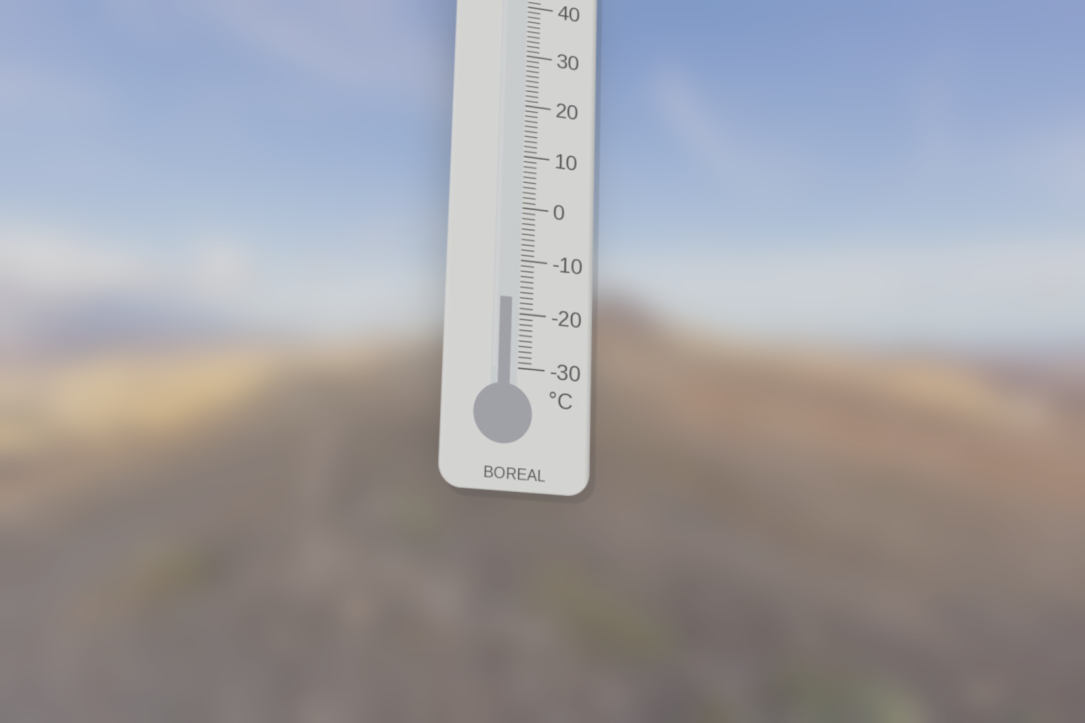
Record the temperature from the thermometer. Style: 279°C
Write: -17°C
